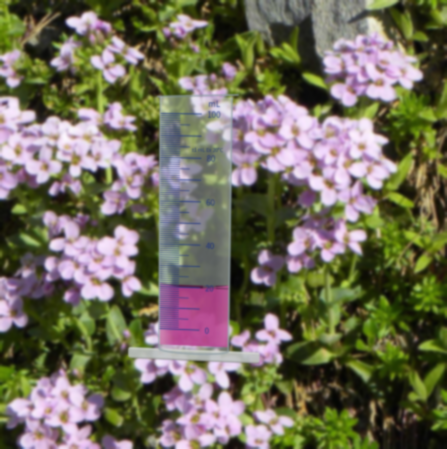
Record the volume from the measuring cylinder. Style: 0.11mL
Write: 20mL
